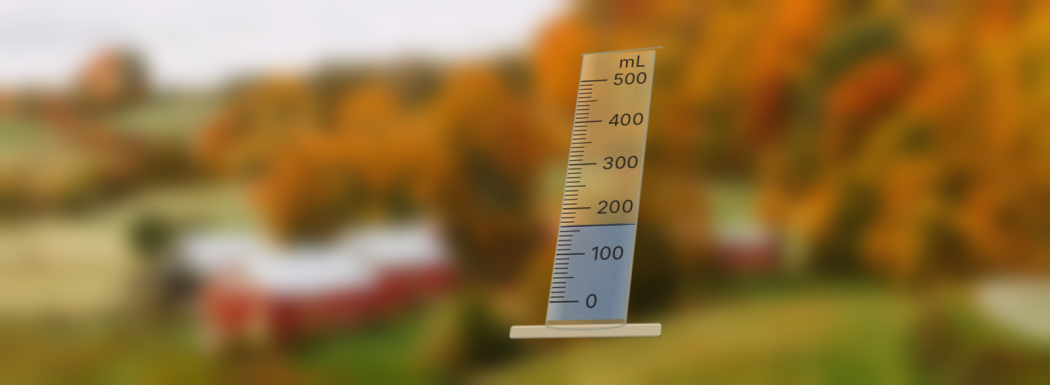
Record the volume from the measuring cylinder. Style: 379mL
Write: 160mL
